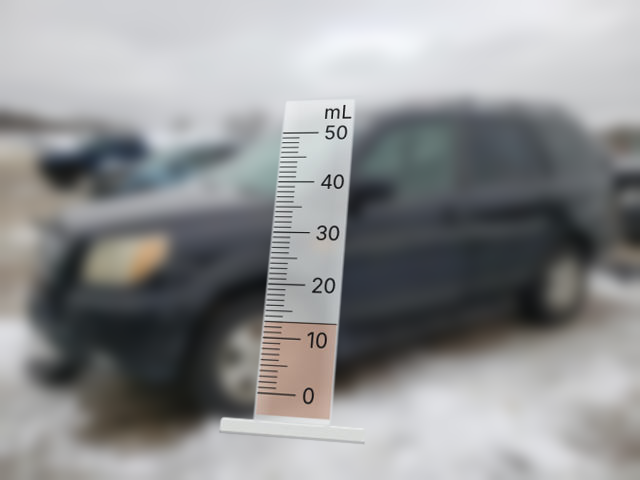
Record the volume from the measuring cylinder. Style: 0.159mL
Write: 13mL
